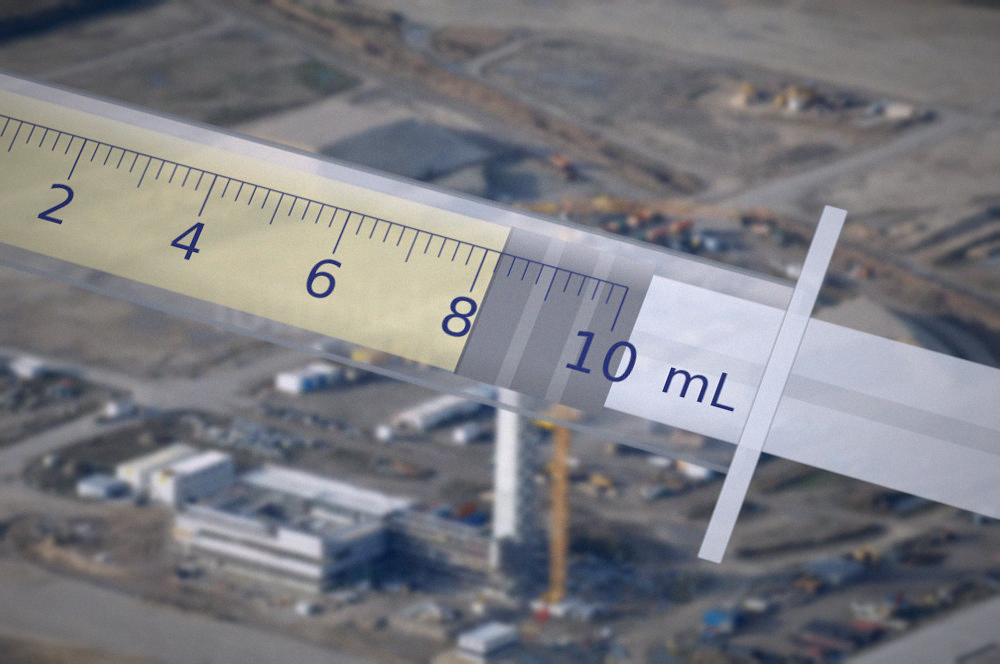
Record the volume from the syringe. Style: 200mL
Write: 8.2mL
